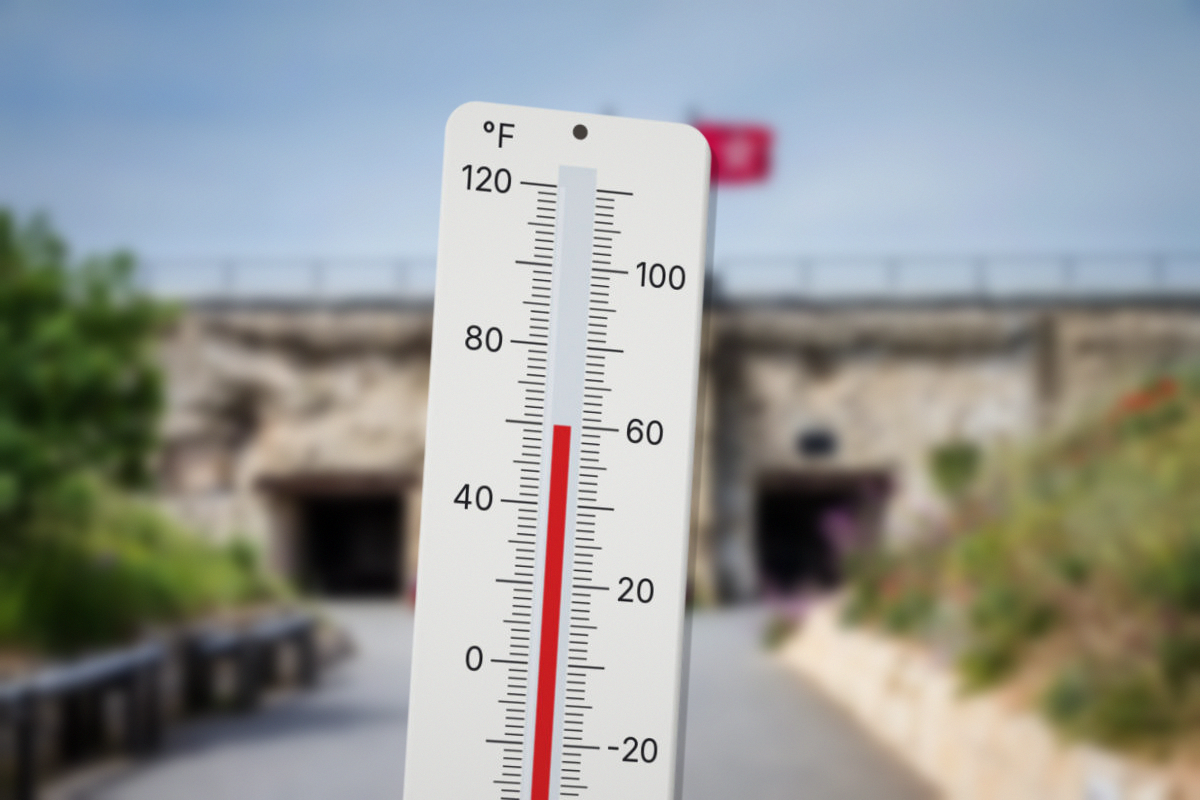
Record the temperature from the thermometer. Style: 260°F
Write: 60°F
